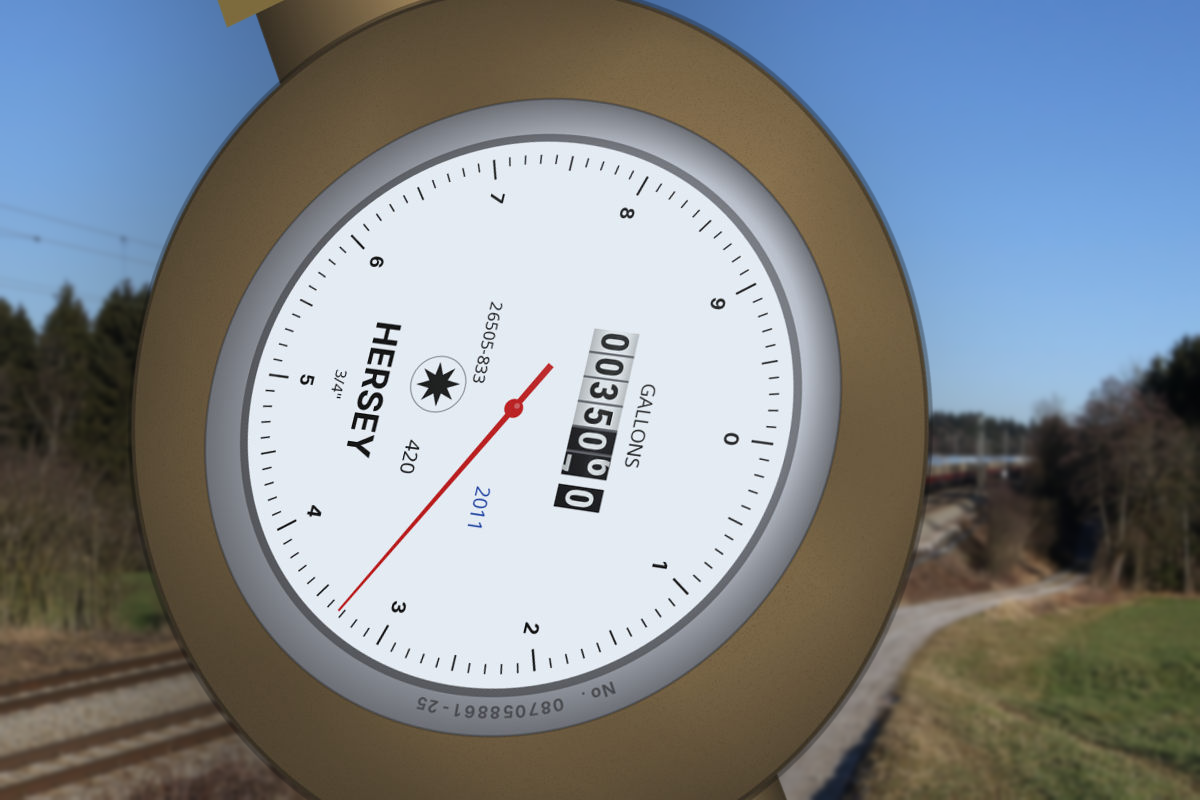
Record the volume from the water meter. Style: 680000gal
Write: 35063.3gal
